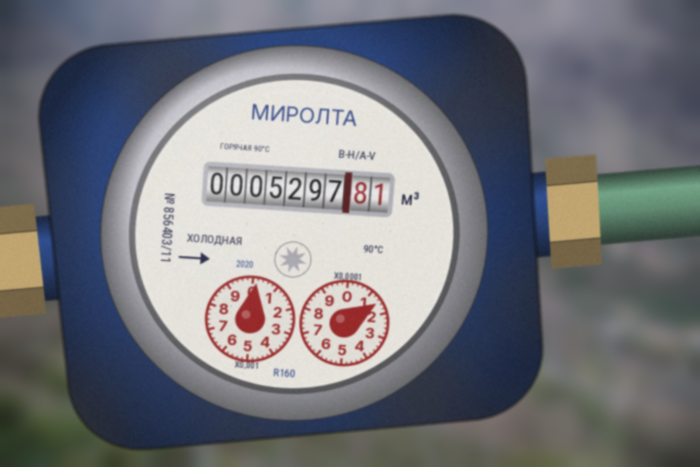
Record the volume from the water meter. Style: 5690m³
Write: 5297.8101m³
